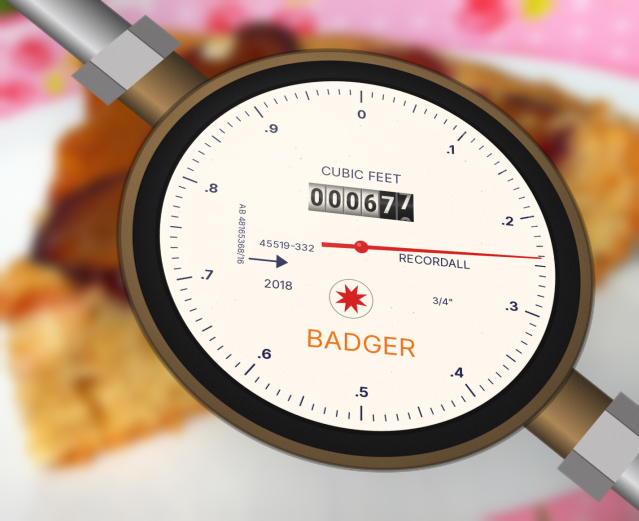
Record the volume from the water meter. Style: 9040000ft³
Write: 677.24ft³
